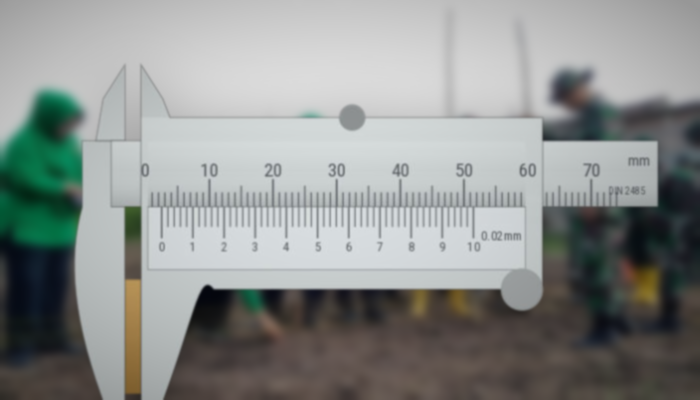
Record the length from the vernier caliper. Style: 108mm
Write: 2.5mm
